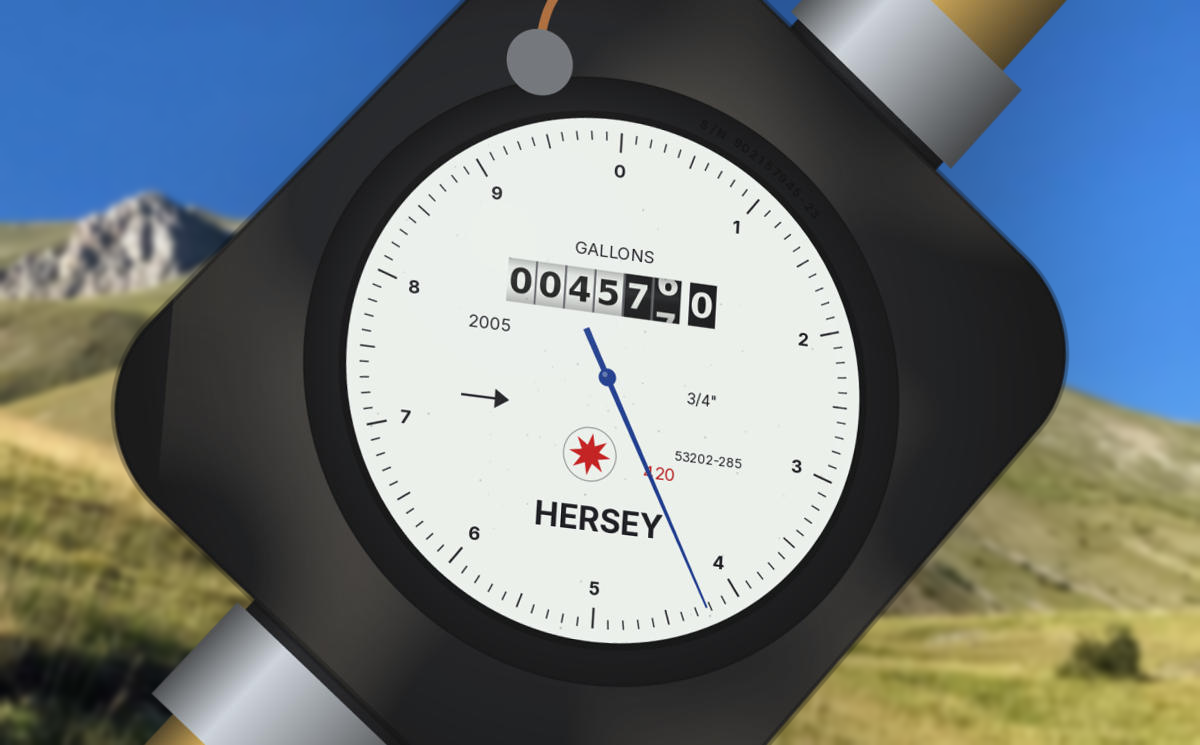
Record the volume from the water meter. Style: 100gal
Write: 45764.2gal
